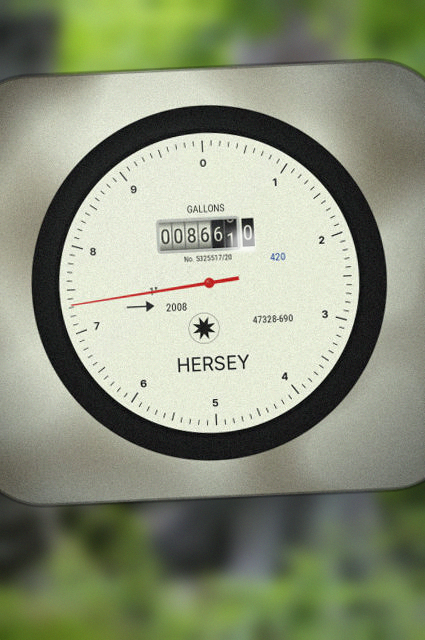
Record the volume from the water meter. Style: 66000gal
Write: 86607.3gal
